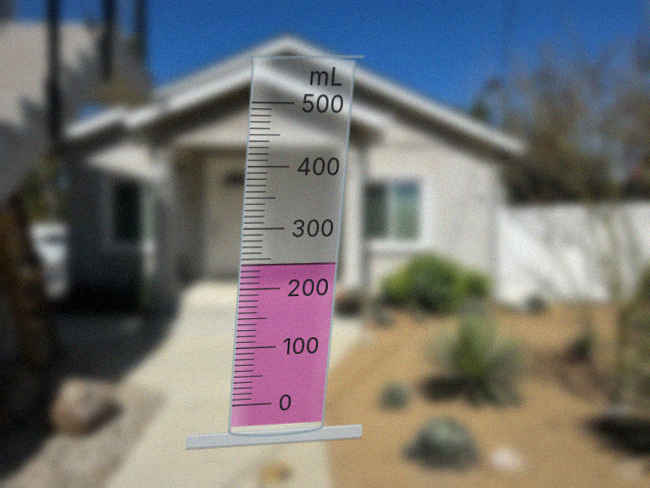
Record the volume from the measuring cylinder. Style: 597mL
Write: 240mL
